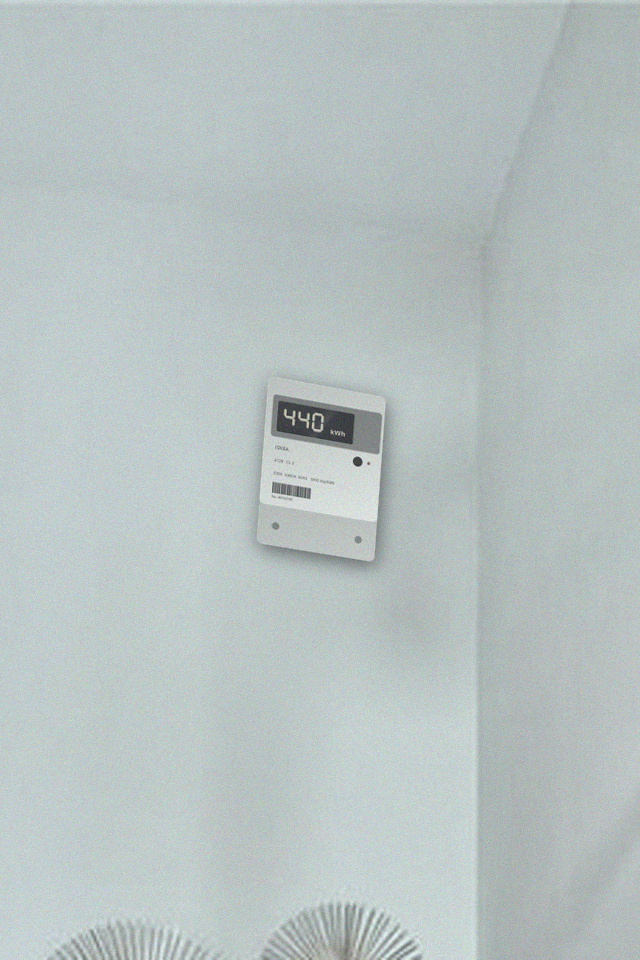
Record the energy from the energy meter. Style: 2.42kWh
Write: 440kWh
